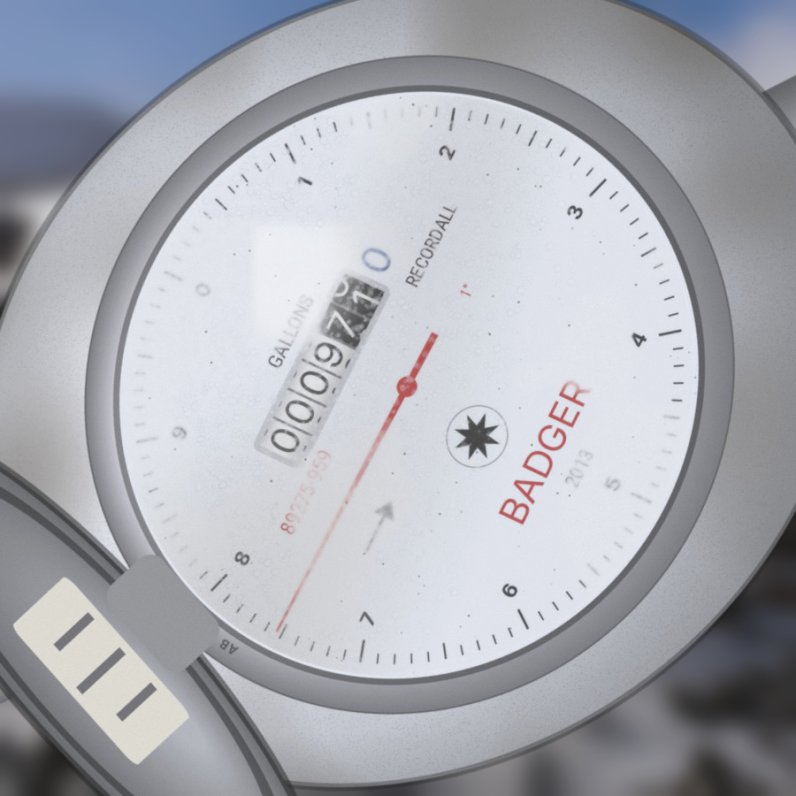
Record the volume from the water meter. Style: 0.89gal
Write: 9707.5gal
